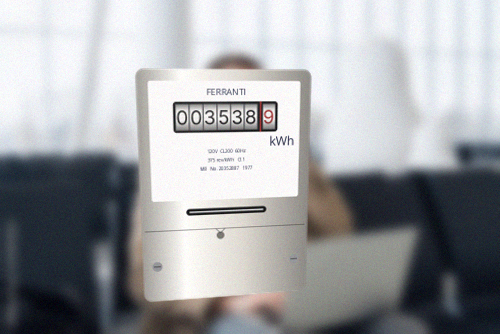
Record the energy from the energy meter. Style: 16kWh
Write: 3538.9kWh
